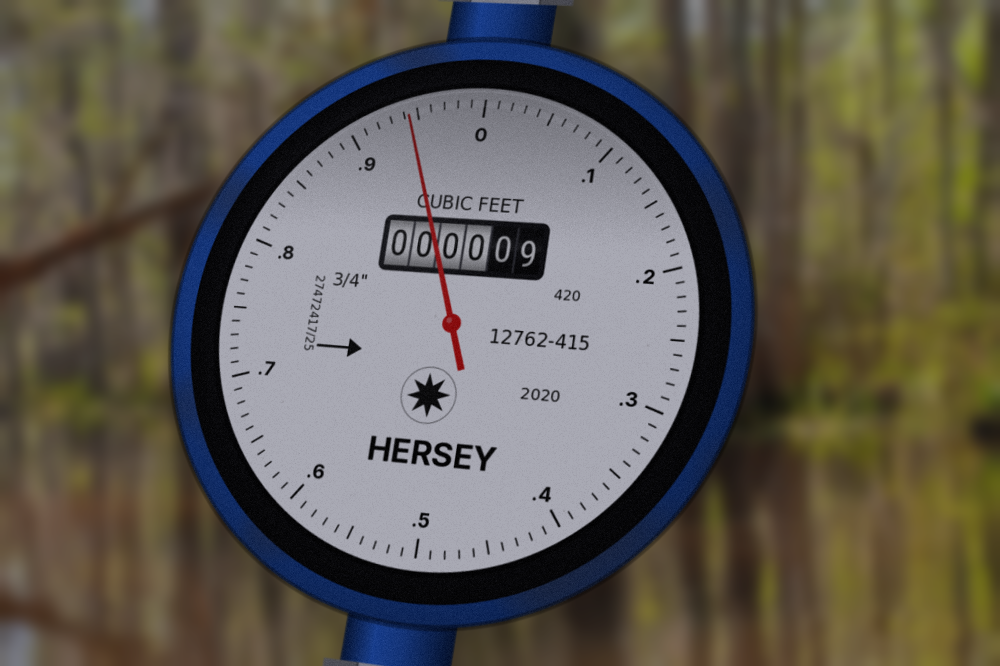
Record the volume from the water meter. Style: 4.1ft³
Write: 8.94ft³
